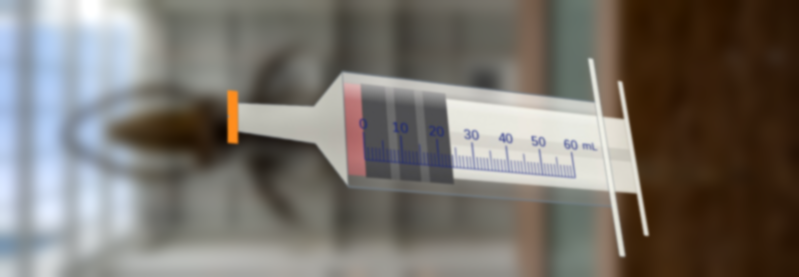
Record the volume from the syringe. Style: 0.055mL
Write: 0mL
